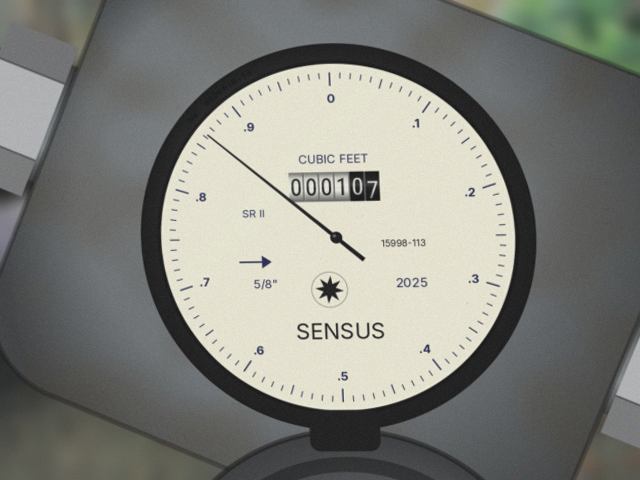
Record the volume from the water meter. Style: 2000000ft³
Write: 106.86ft³
